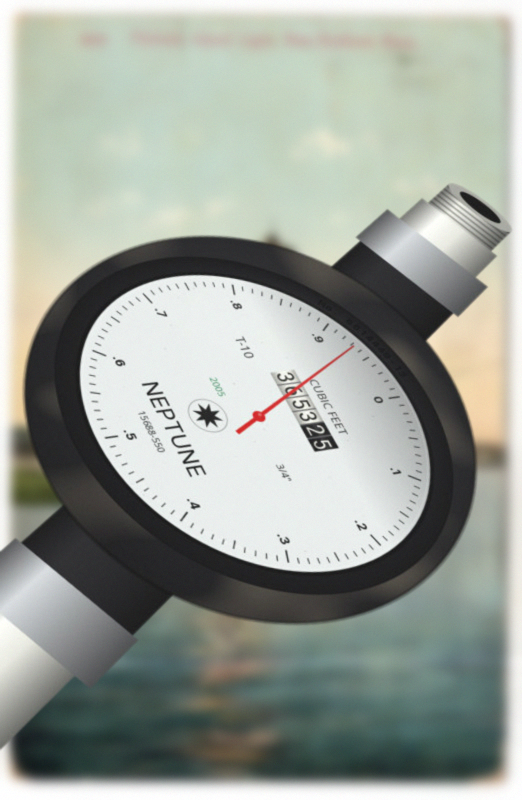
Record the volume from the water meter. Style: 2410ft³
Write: 365324.93ft³
